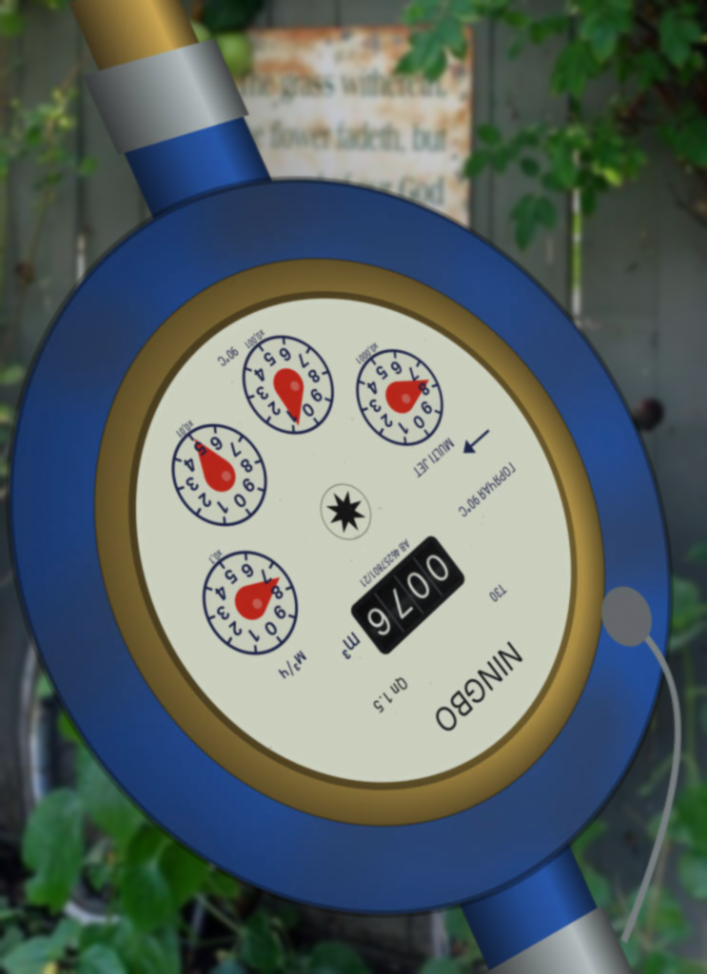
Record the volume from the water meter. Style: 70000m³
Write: 76.7507m³
